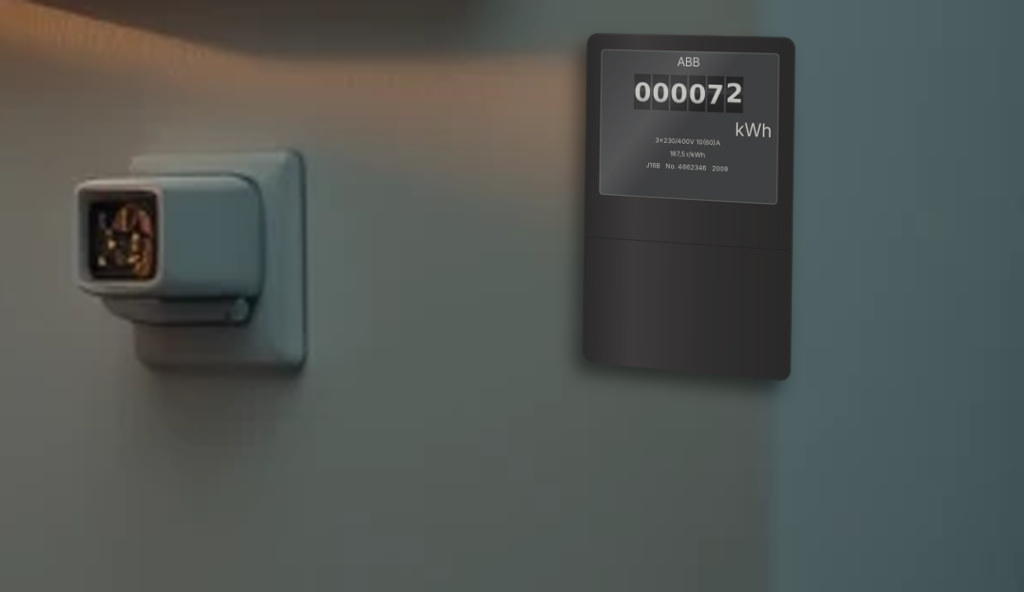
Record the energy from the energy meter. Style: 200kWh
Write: 72kWh
